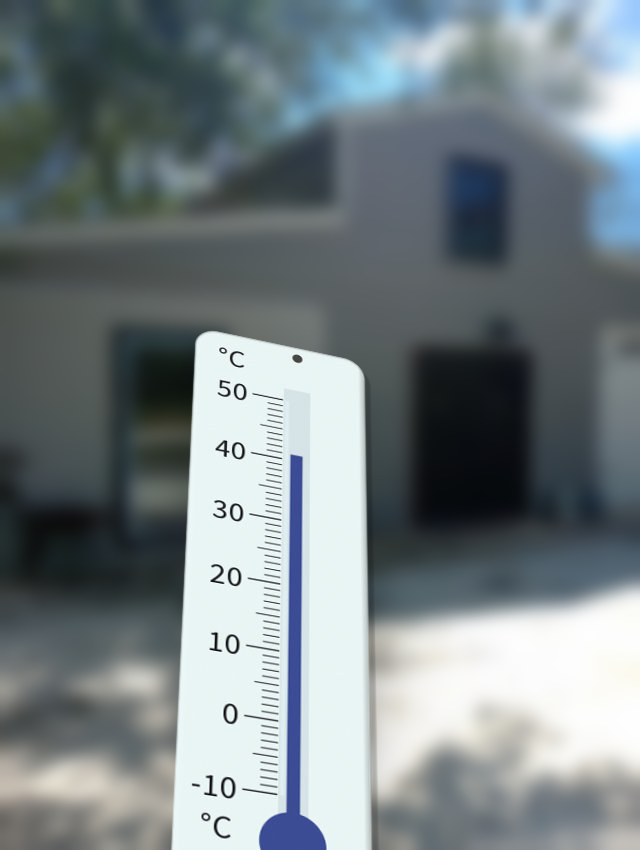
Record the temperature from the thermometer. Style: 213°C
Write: 41°C
